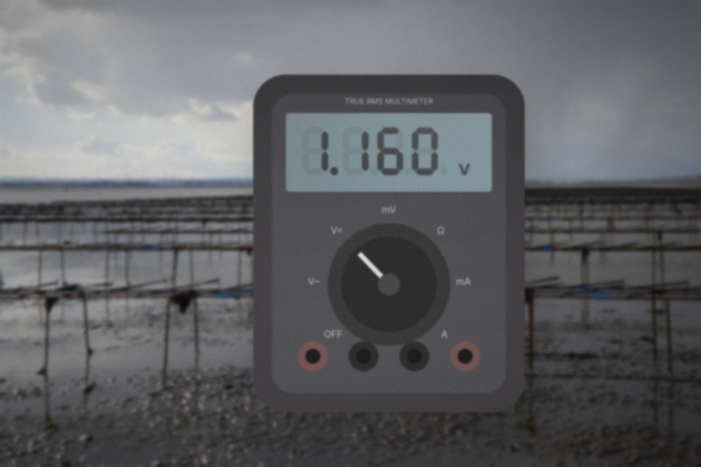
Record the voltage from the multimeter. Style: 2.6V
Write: 1.160V
